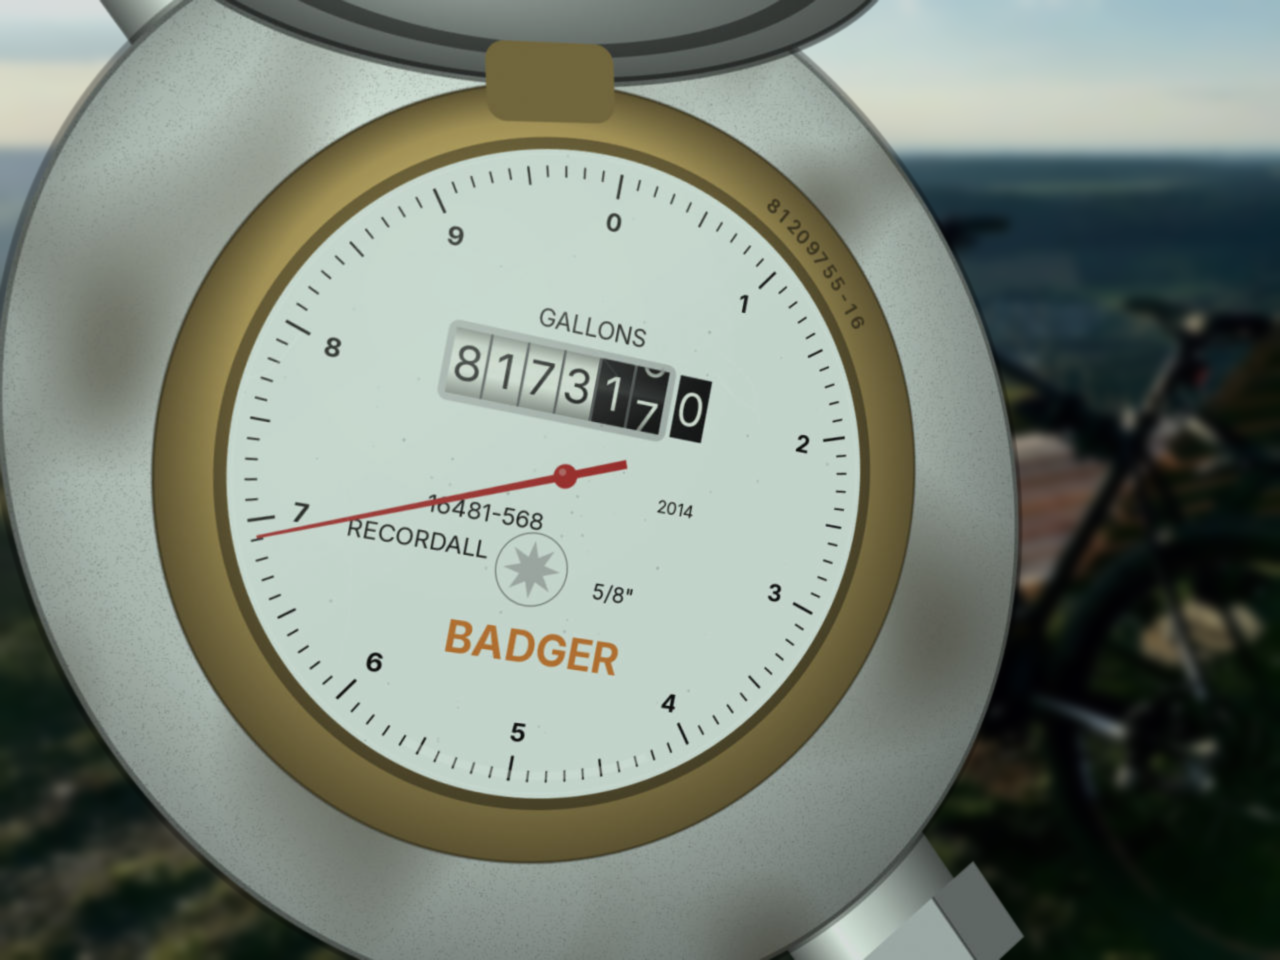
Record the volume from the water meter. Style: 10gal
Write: 8173166.9gal
